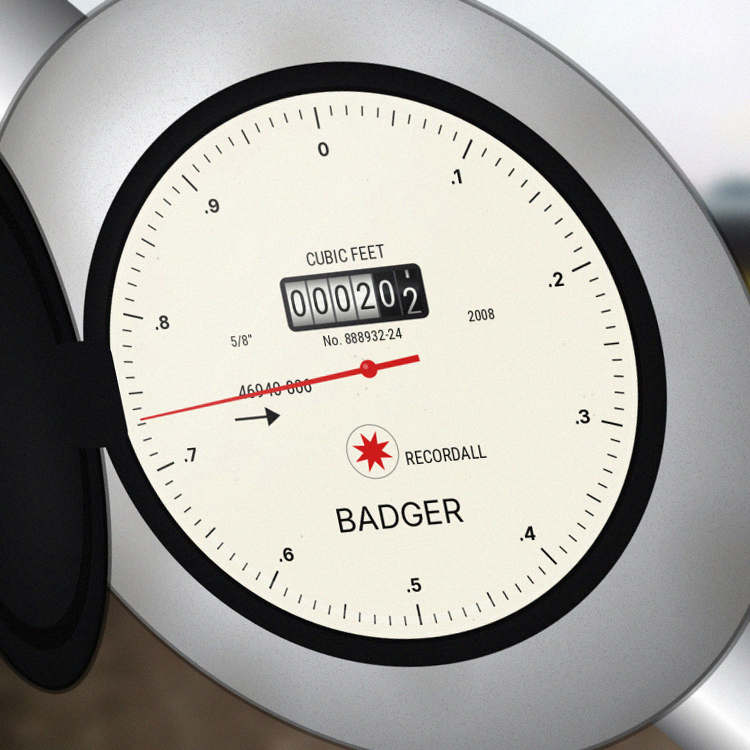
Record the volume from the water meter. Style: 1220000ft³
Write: 201.73ft³
